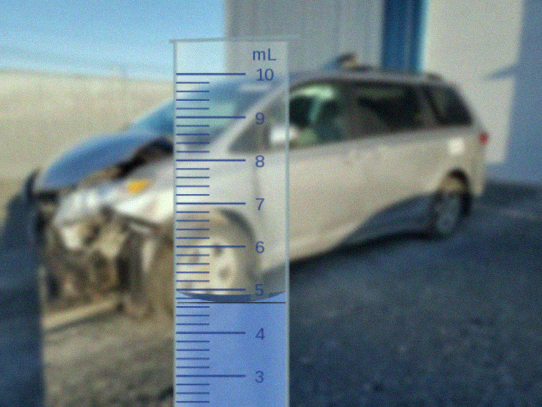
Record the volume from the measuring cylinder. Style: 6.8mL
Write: 4.7mL
